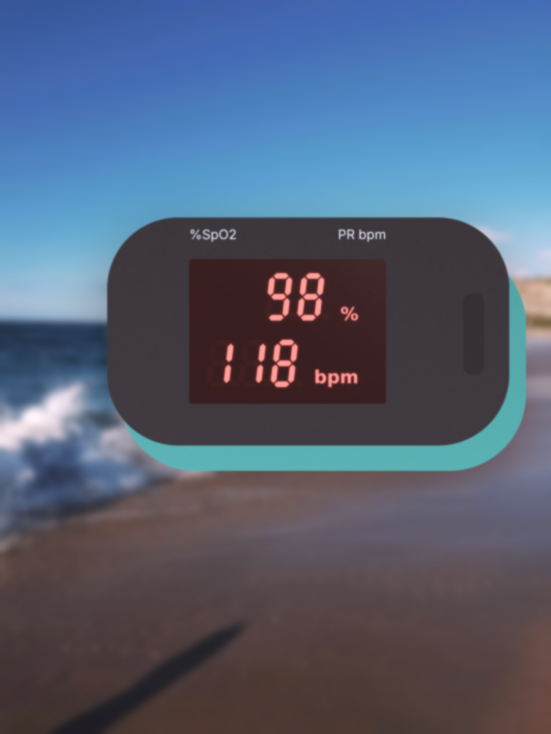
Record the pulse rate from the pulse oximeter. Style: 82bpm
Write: 118bpm
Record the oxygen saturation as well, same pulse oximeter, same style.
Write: 98%
